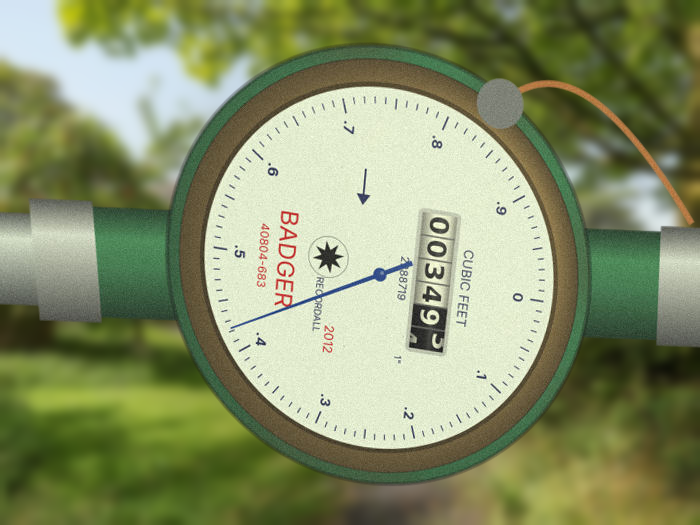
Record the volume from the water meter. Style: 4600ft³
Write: 3493.42ft³
